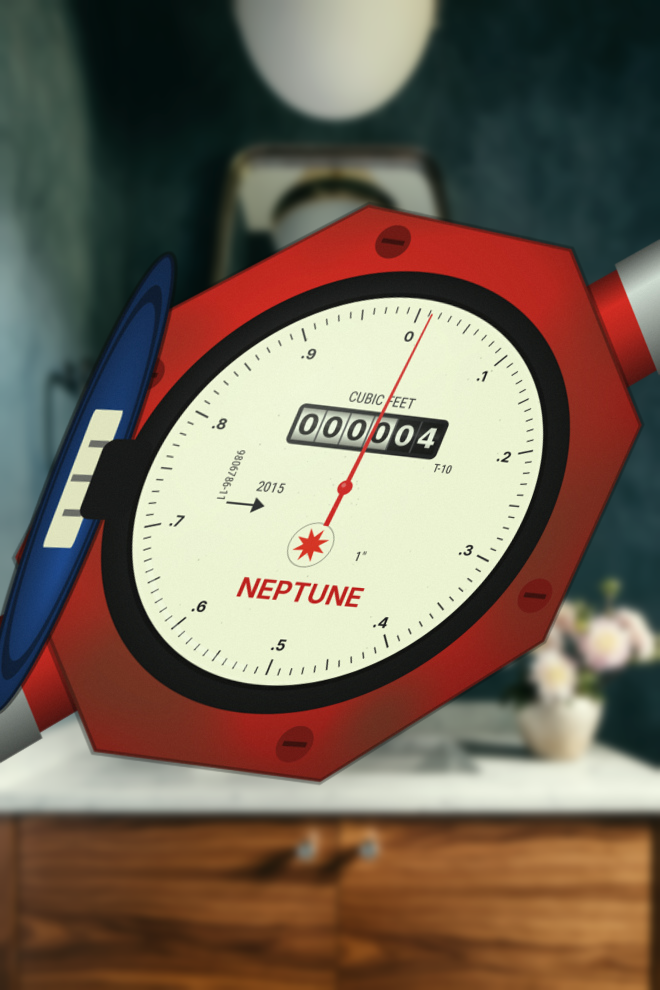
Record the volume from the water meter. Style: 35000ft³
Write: 4.01ft³
